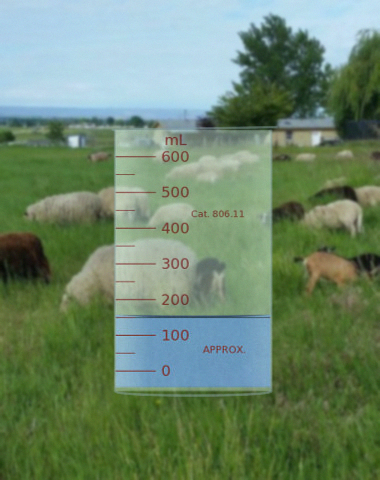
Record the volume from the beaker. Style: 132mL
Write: 150mL
